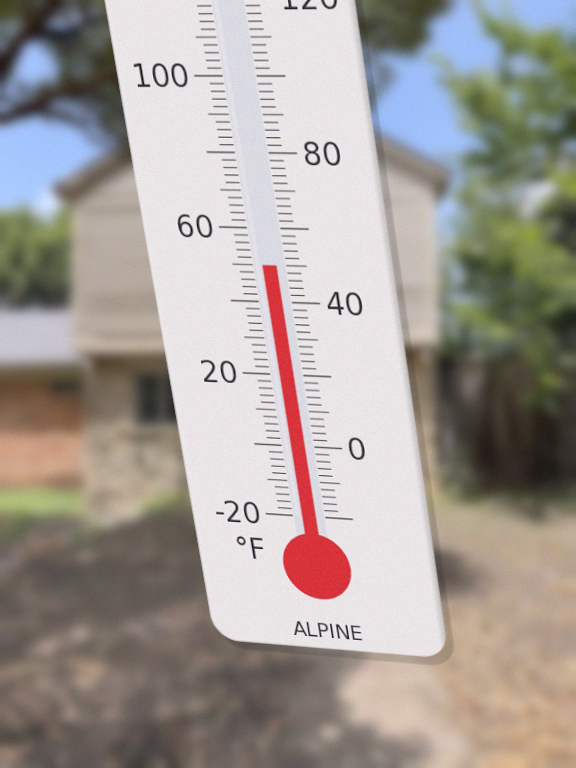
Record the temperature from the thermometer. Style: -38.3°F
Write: 50°F
